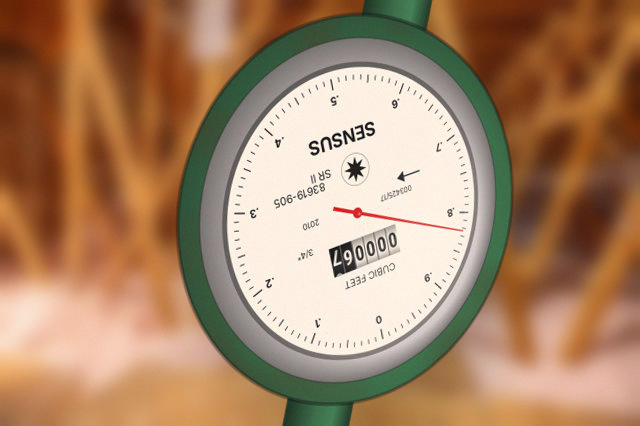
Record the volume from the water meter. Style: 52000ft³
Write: 66.82ft³
